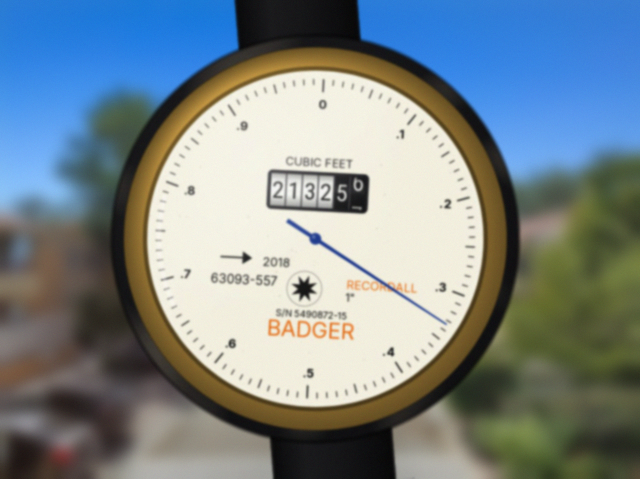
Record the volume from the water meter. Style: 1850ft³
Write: 213256.33ft³
